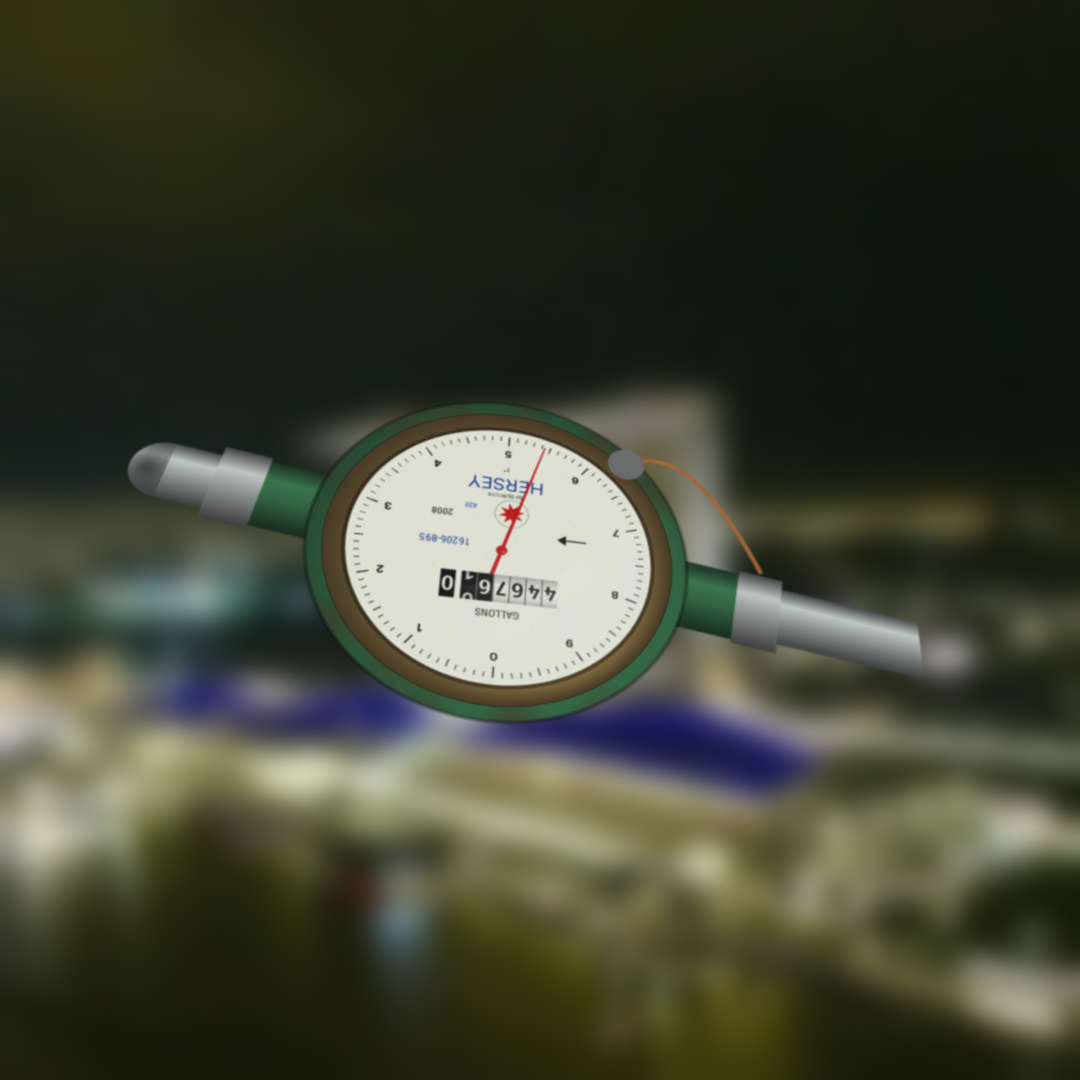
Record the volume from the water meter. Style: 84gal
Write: 4467605.4gal
